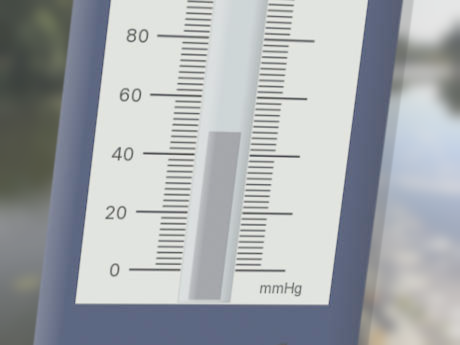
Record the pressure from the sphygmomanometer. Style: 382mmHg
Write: 48mmHg
